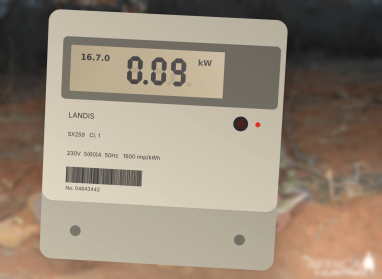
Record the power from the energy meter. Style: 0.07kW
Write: 0.09kW
